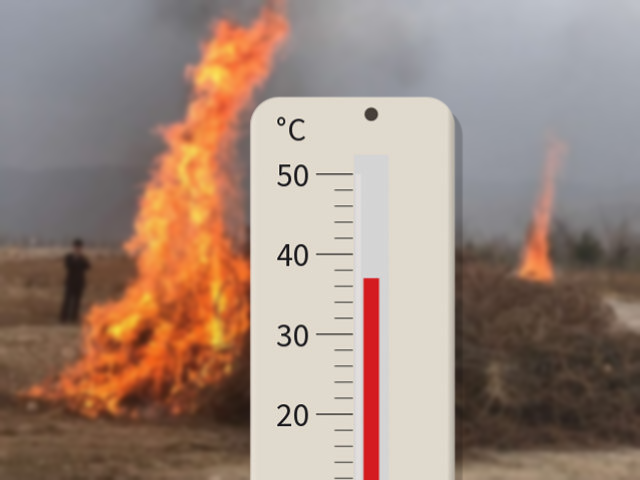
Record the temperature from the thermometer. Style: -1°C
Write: 37°C
